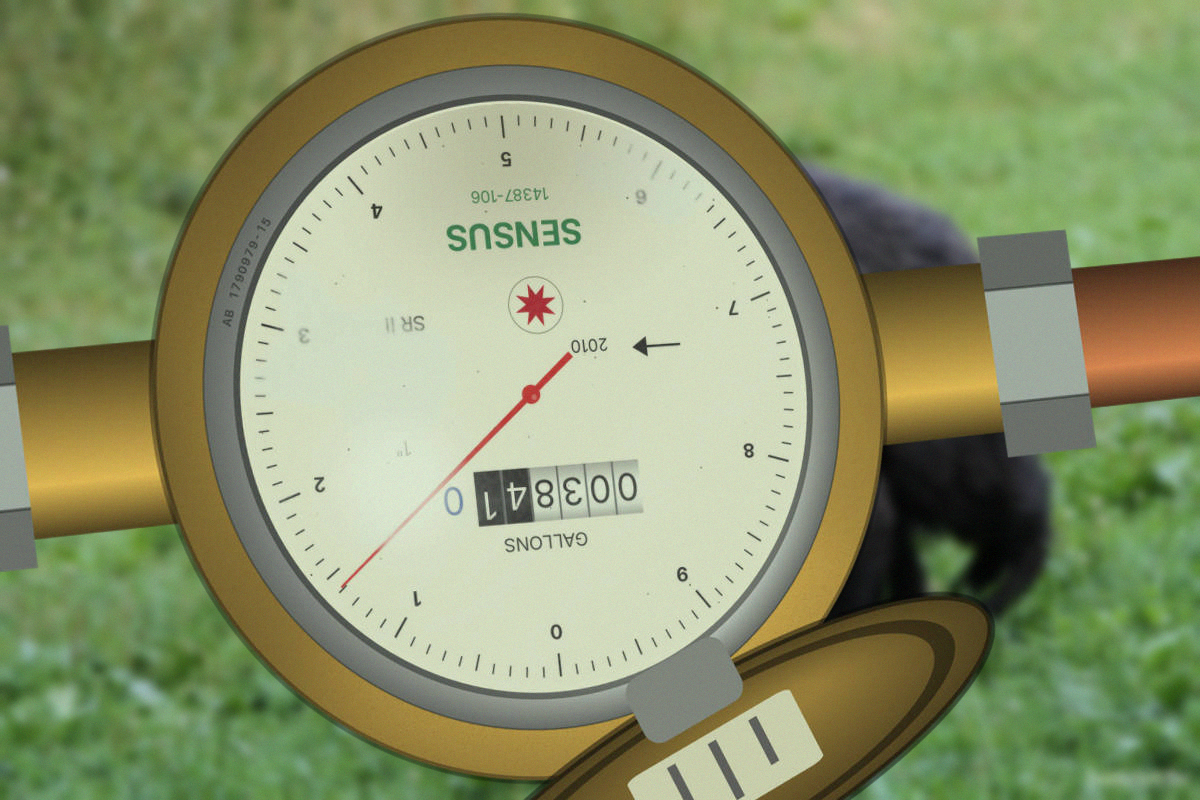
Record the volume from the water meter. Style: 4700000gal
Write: 38411.4gal
